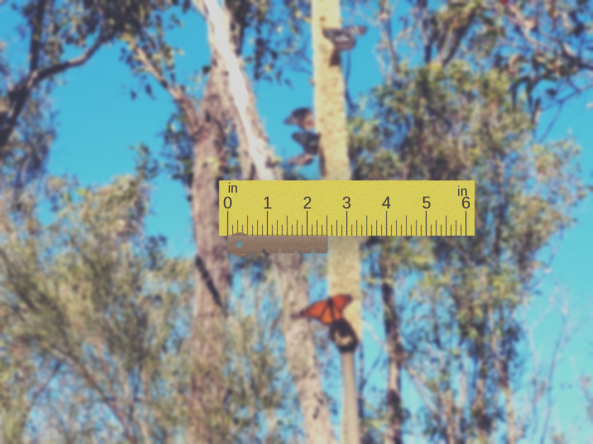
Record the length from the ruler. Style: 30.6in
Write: 2.5in
